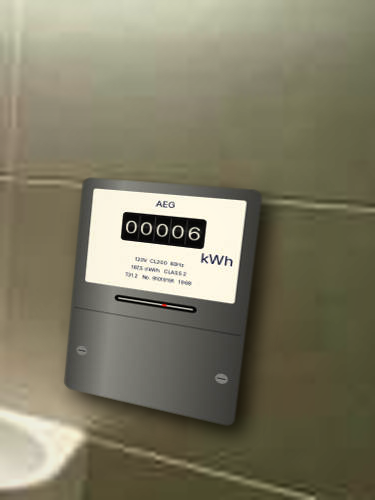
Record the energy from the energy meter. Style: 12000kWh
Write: 6kWh
